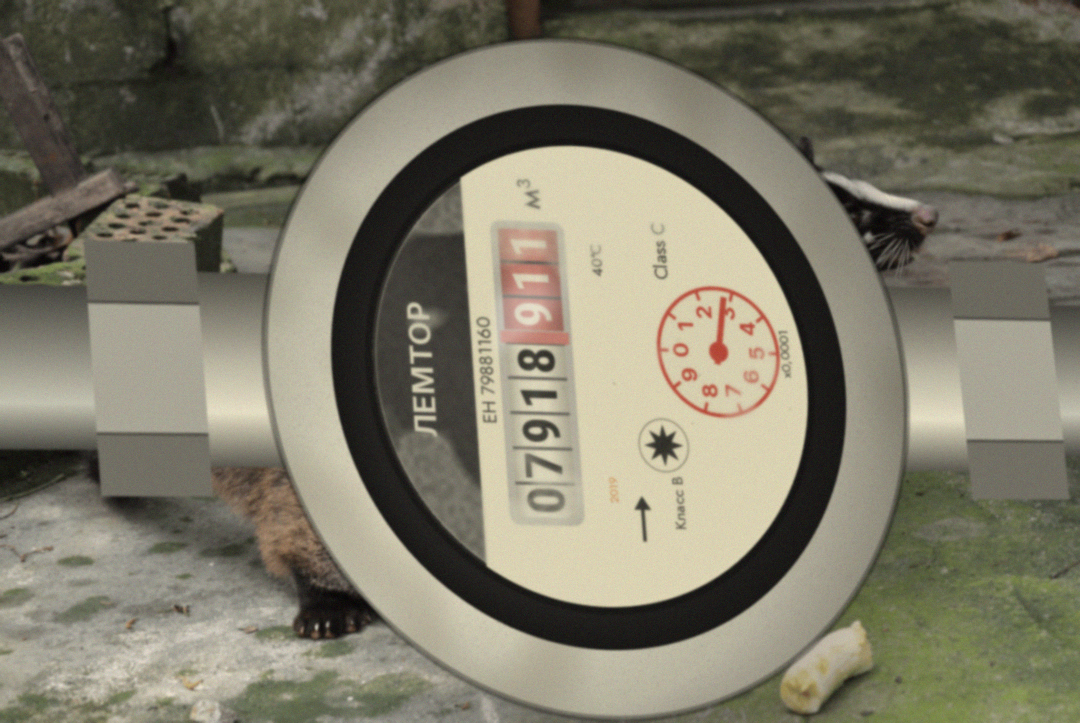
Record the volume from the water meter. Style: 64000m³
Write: 7918.9112m³
